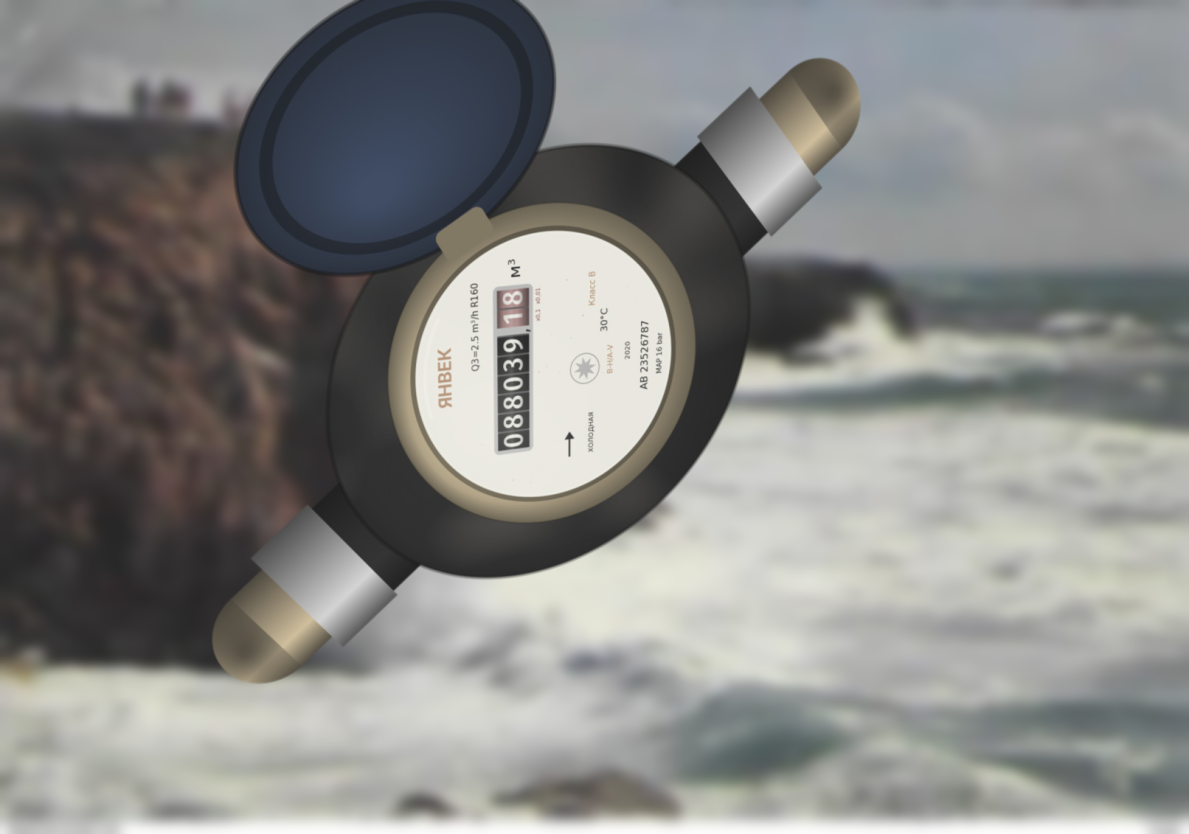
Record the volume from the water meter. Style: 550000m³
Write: 88039.18m³
